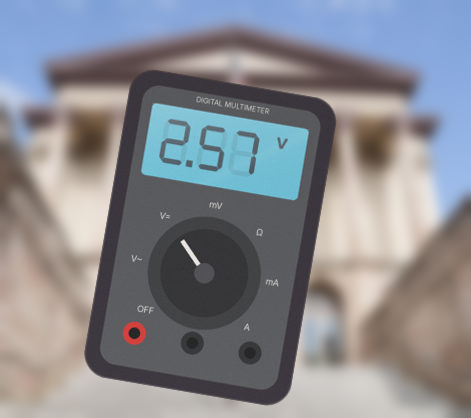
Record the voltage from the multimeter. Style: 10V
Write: 2.57V
